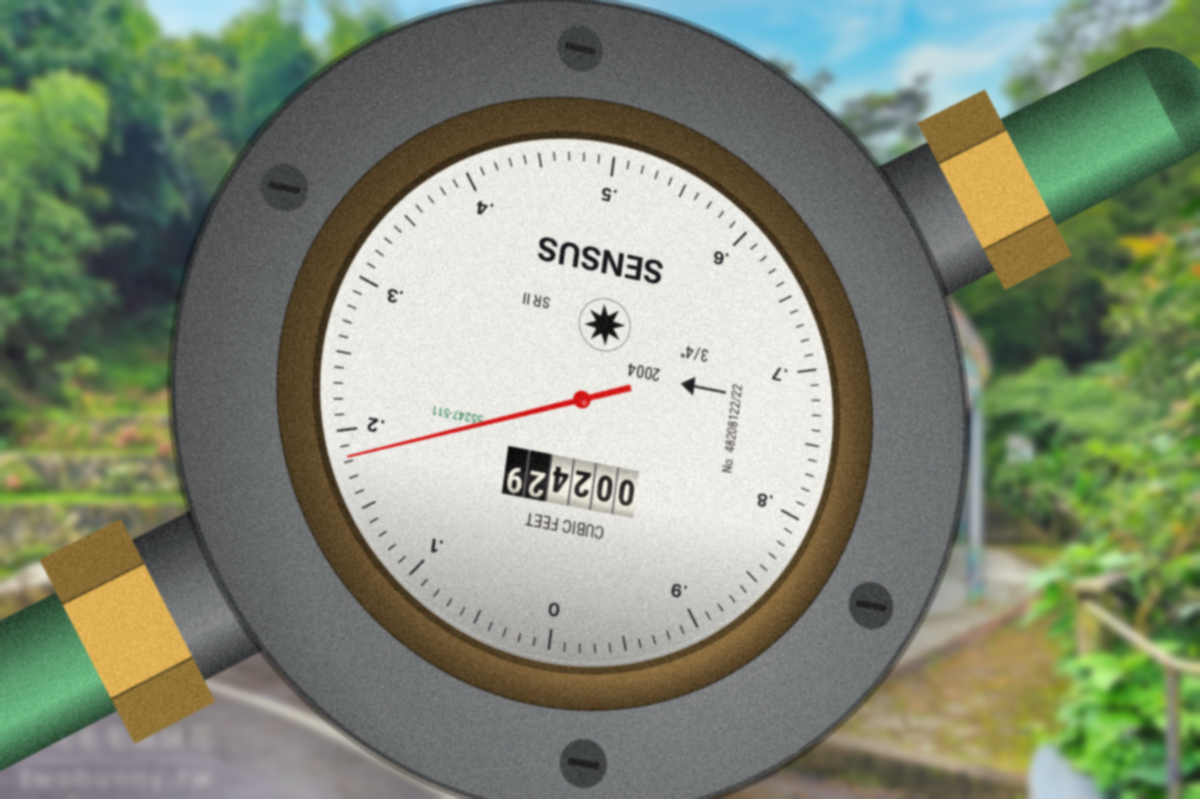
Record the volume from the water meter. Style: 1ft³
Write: 2429.18ft³
